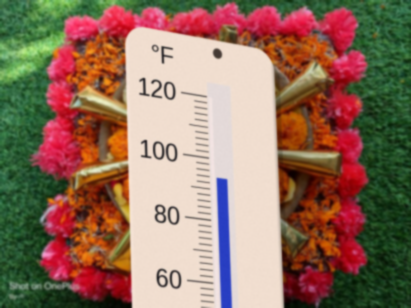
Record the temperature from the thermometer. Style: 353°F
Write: 94°F
